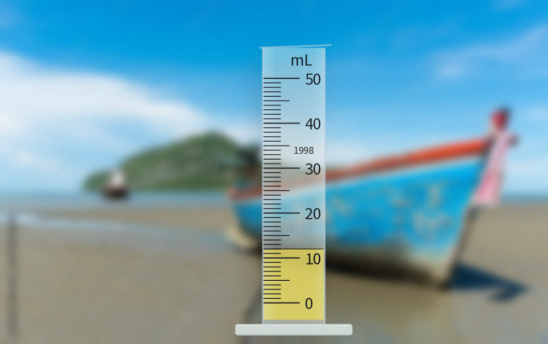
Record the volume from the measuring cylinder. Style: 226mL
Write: 12mL
